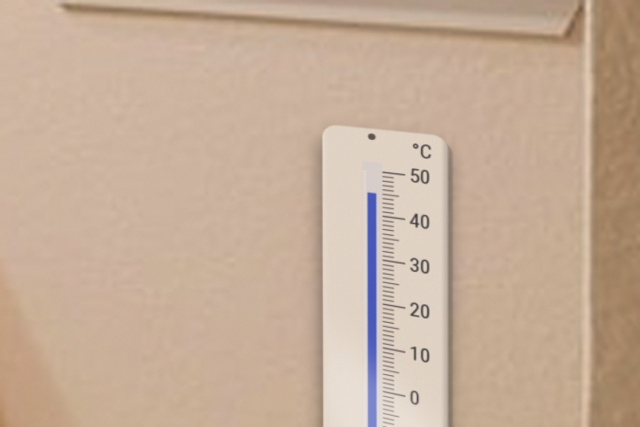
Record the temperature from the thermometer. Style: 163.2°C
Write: 45°C
